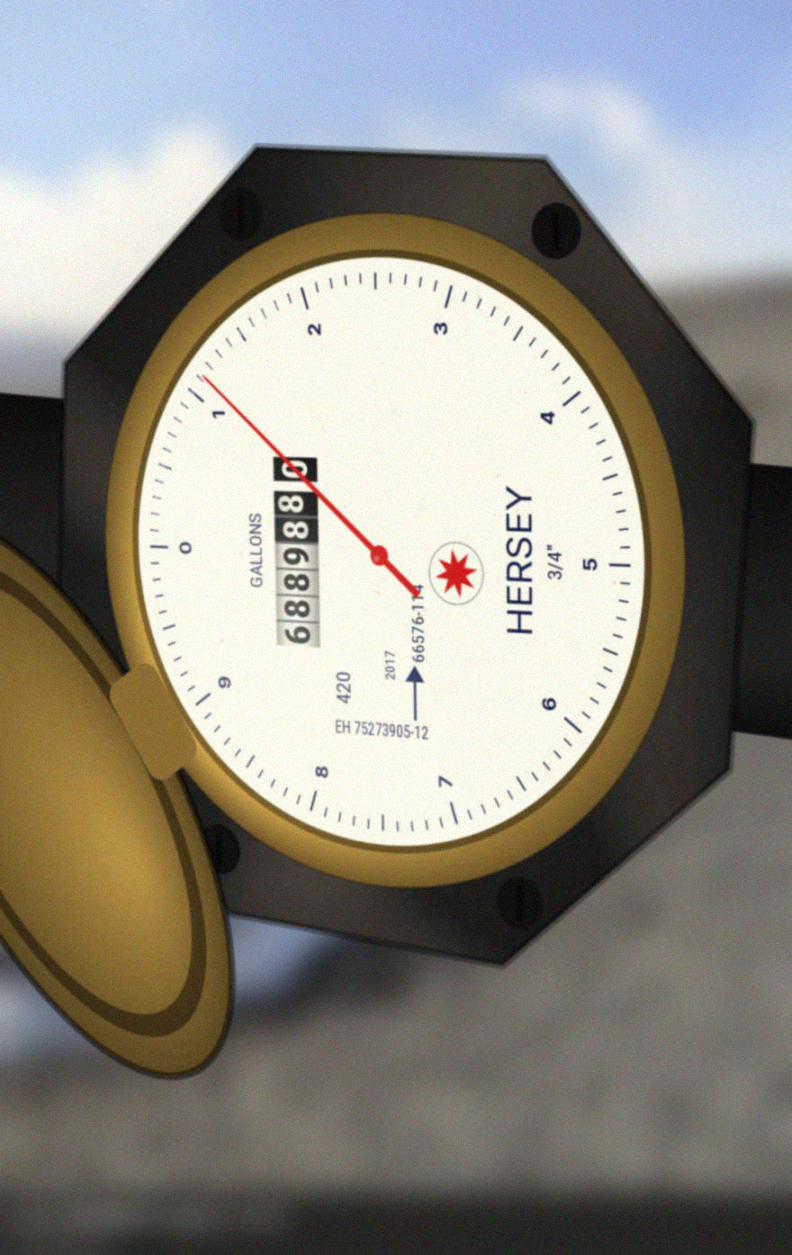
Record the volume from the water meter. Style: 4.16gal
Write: 6889881.1gal
